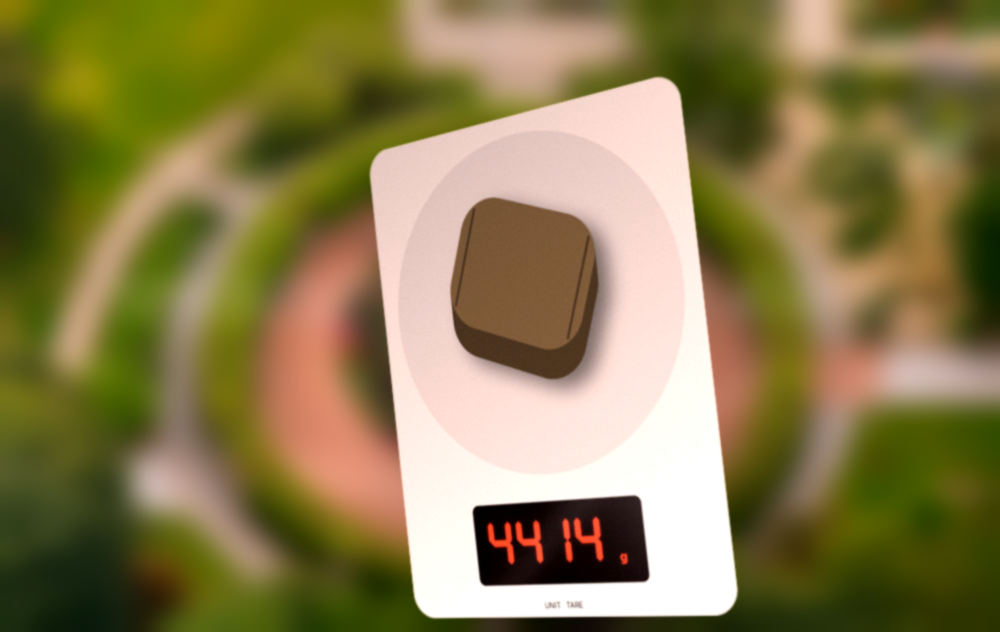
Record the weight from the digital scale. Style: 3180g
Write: 4414g
